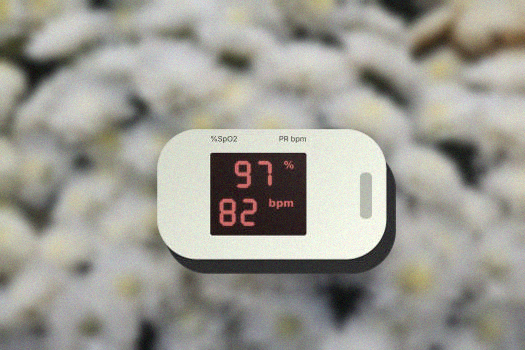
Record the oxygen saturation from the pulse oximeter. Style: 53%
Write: 97%
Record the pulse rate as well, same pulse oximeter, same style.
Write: 82bpm
